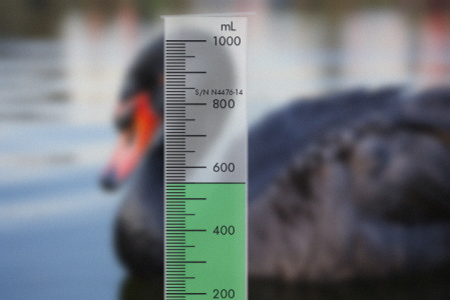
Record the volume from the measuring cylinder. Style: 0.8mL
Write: 550mL
